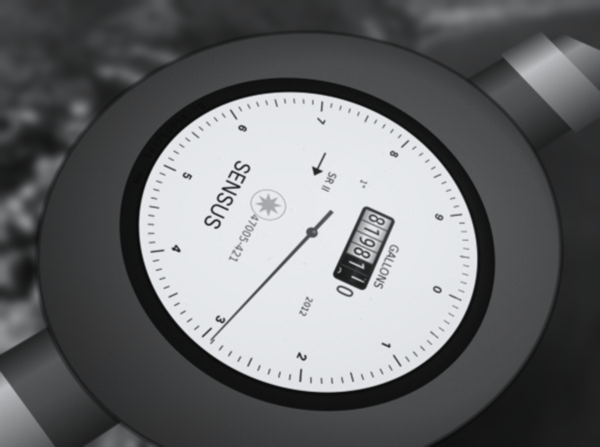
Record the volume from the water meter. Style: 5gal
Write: 8198112.9gal
